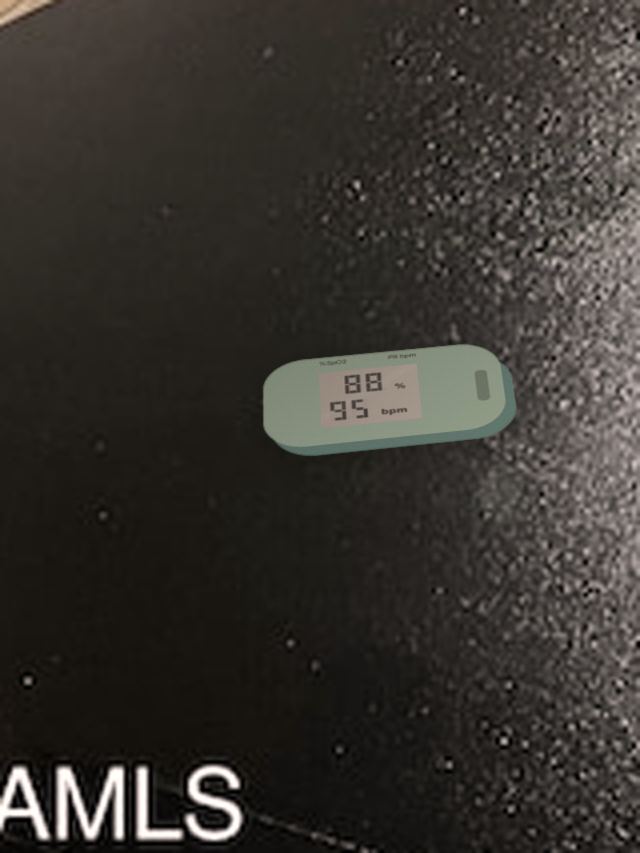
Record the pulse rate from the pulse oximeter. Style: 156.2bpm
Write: 95bpm
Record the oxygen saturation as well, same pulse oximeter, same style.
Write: 88%
